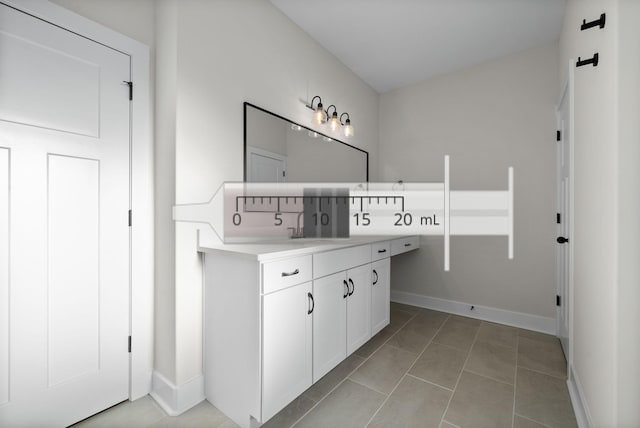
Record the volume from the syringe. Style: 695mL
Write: 8mL
